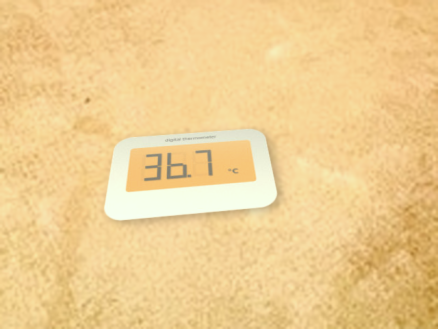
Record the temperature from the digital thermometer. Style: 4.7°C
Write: 36.7°C
